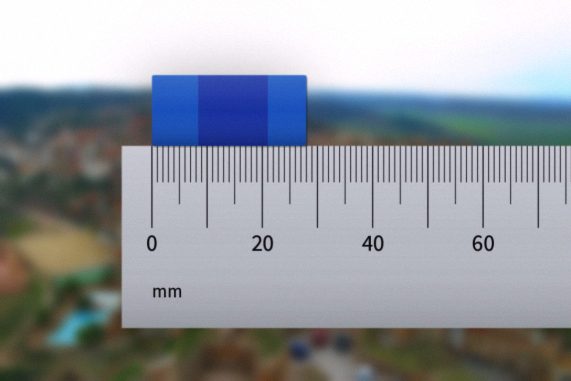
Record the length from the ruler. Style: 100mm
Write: 28mm
